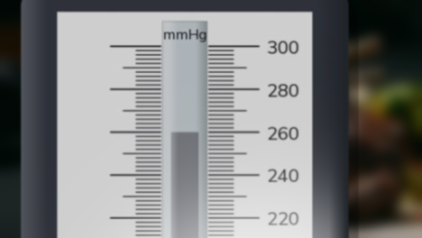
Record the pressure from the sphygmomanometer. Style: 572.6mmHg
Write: 260mmHg
